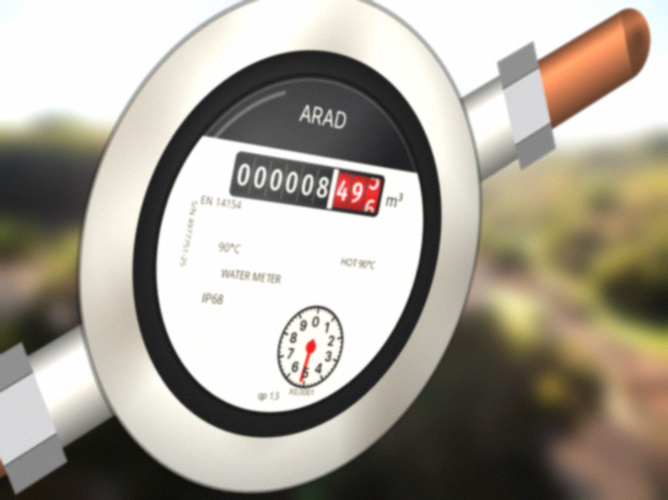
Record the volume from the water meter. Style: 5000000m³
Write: 8.4955m³
